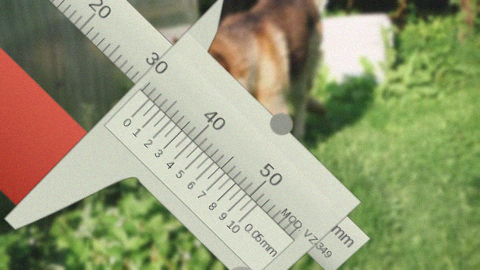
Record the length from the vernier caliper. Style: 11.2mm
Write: 32.4mm
